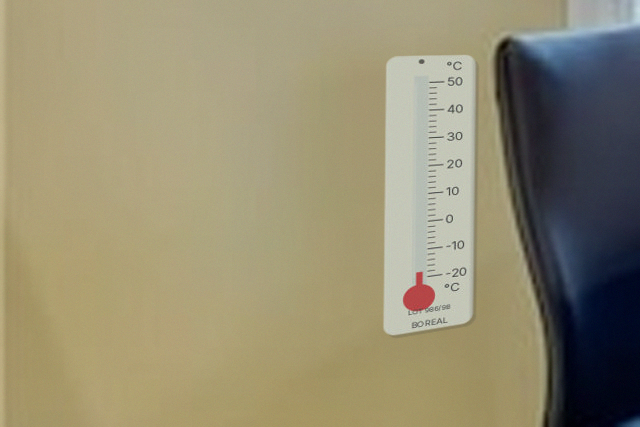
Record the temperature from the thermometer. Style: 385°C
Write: -18°C
